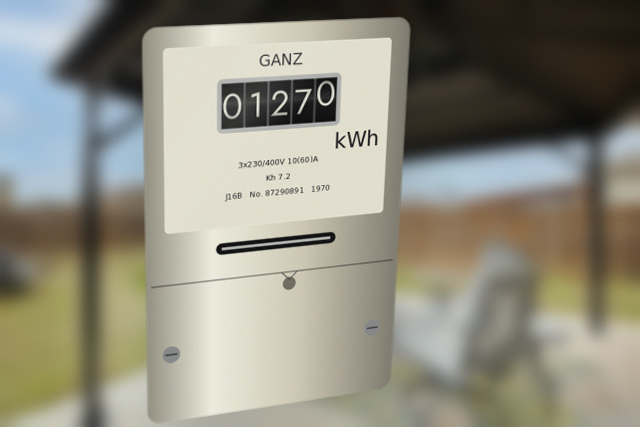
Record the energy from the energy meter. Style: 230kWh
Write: 1270kWh
